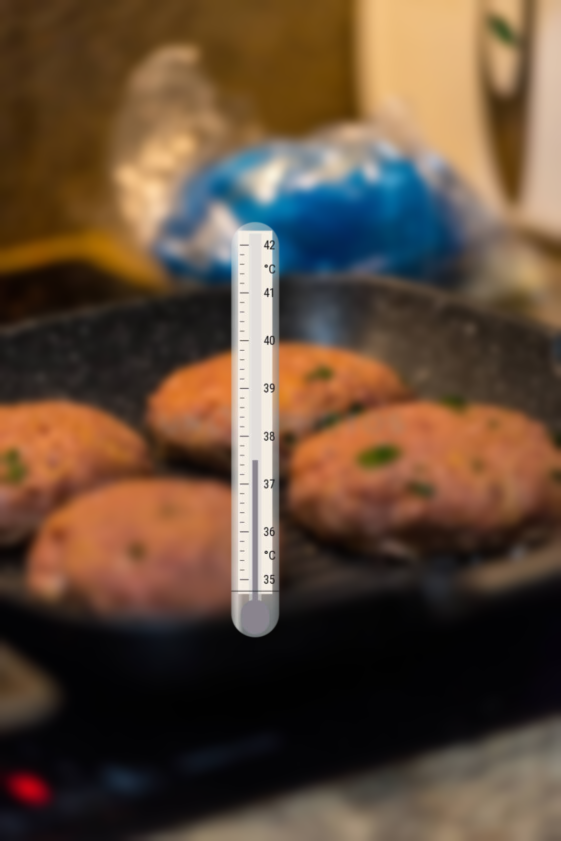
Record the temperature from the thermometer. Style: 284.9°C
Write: 37.5°C
